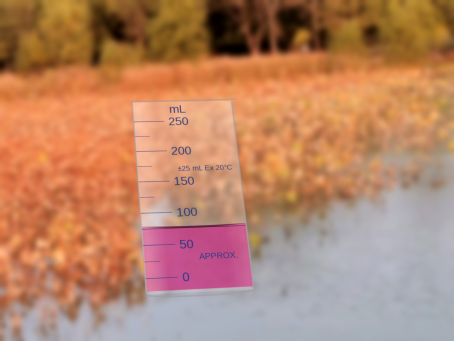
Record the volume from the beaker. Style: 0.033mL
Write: 75mL
